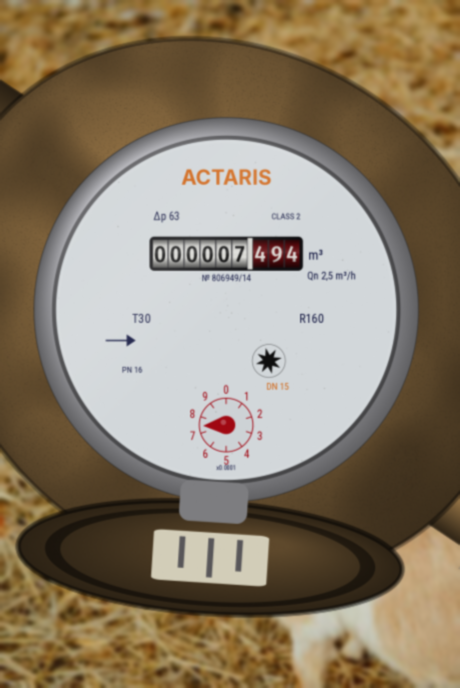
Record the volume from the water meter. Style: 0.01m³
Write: 7.4947m³
